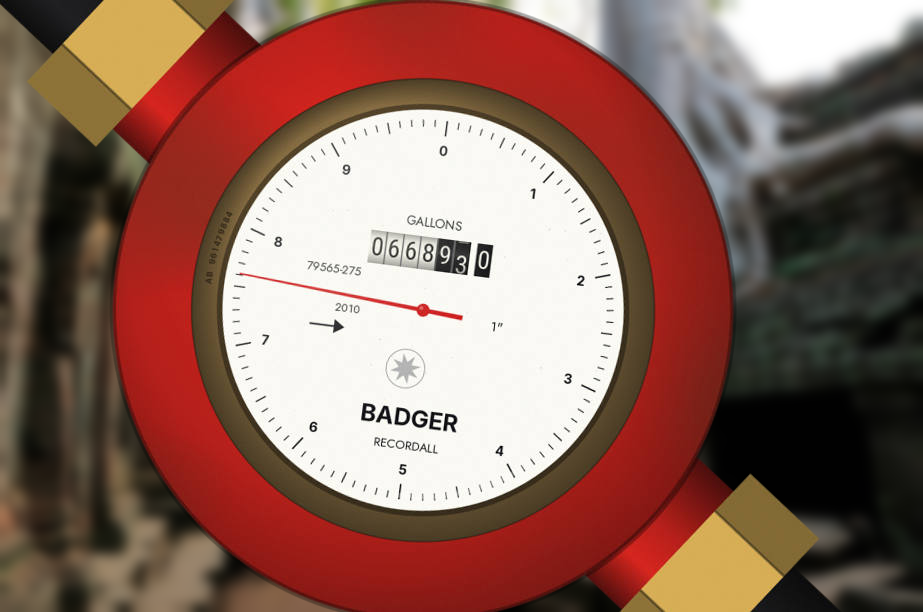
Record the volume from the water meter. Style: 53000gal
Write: 668927.6gal
